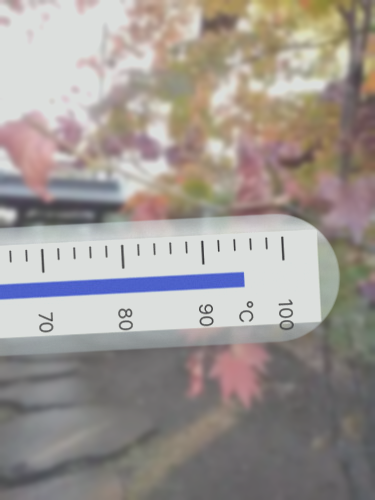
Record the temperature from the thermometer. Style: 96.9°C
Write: 95°C
